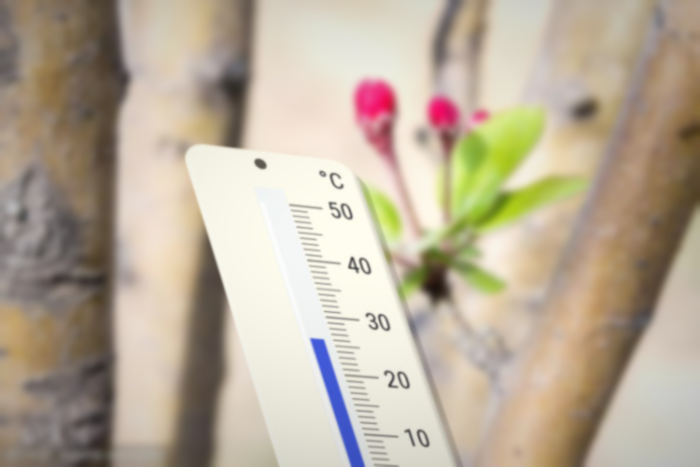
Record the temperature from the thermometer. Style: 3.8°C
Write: 26°C
